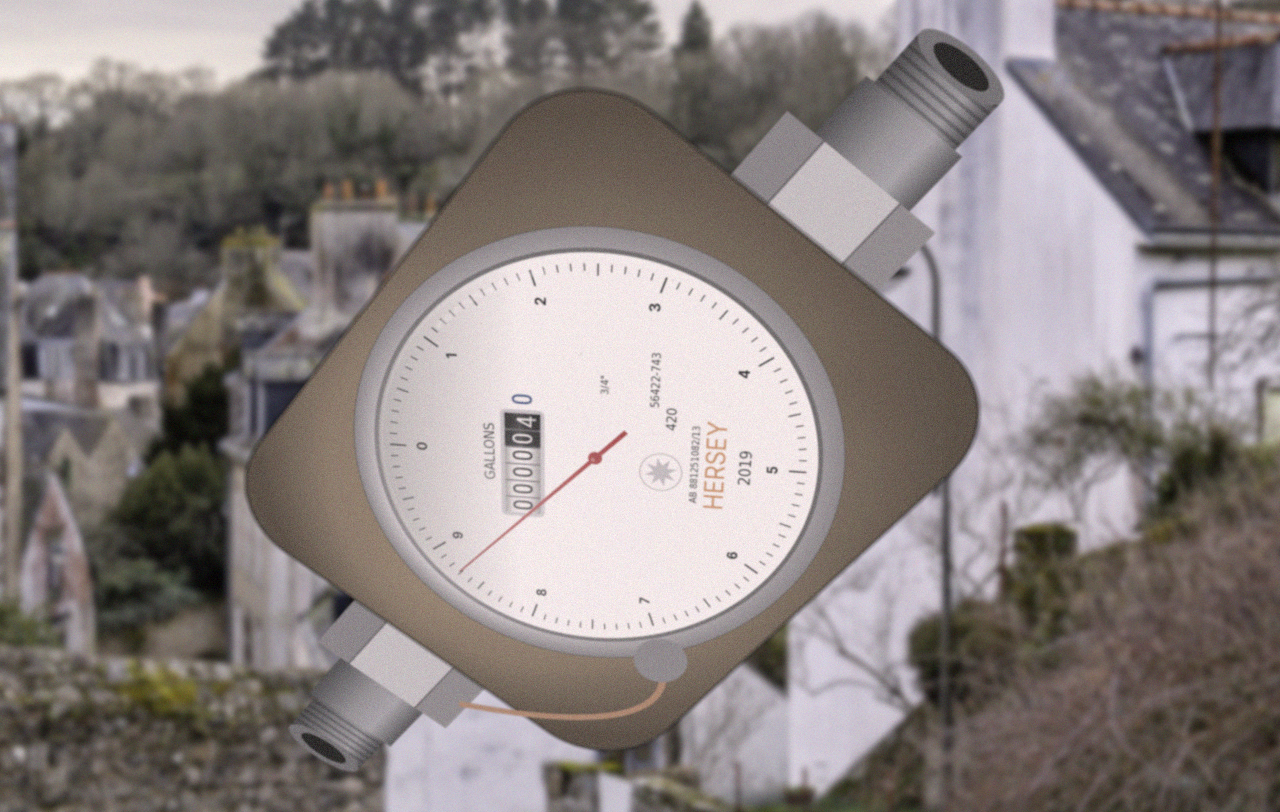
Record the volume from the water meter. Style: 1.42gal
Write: 38.7gal
